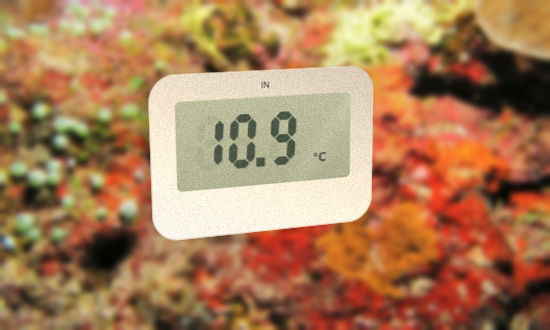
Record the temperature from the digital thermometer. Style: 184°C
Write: 10.9°C
